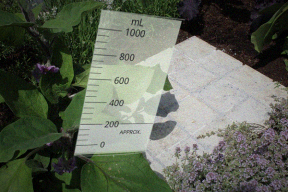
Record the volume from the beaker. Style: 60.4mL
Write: 200mL
